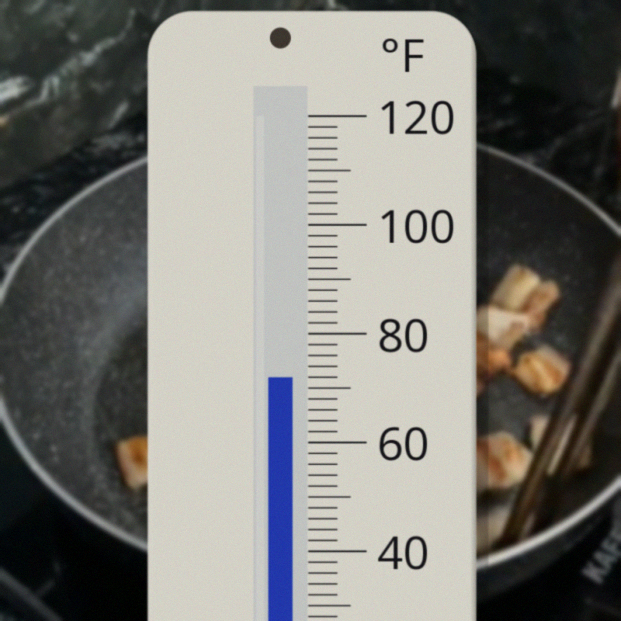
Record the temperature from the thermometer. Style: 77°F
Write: 72°F
